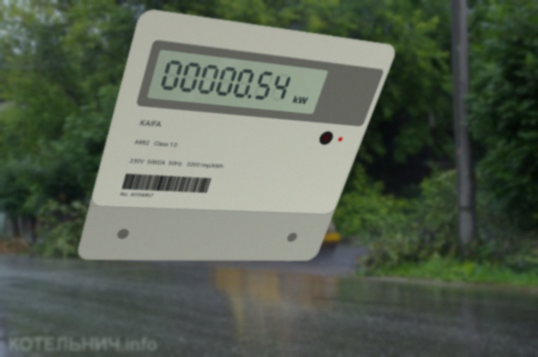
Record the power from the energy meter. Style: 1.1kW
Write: 0.54kW
